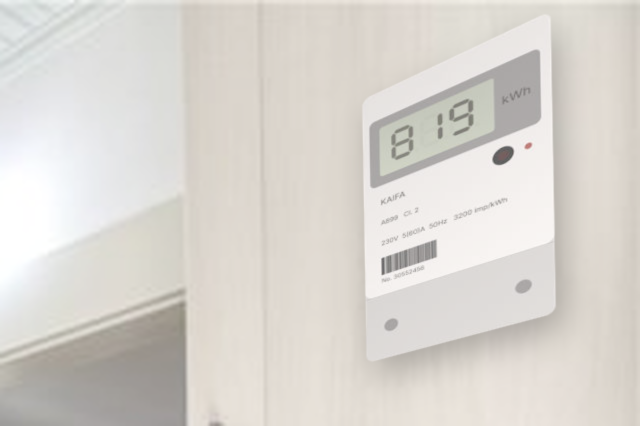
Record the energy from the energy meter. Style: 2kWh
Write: 819kWh
